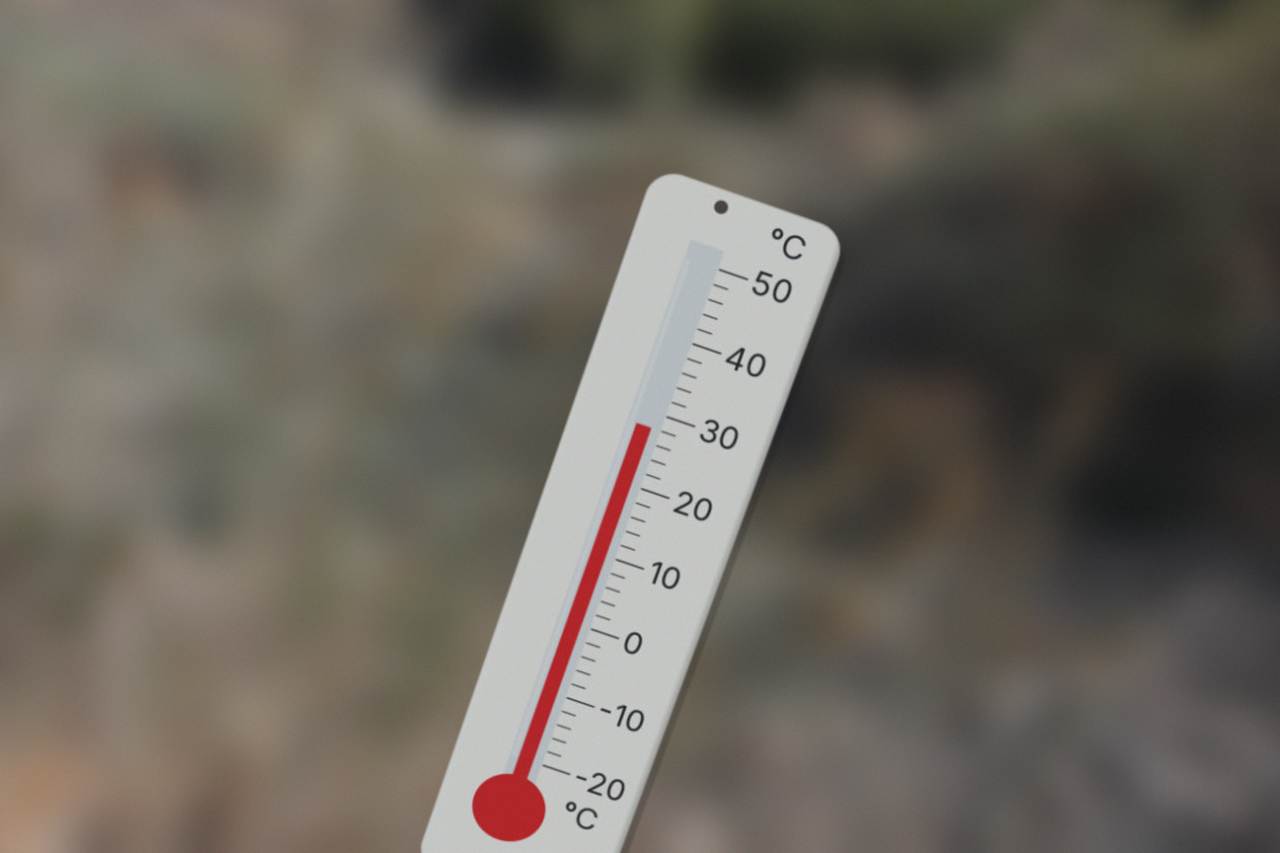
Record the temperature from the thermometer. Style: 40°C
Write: 28°C
